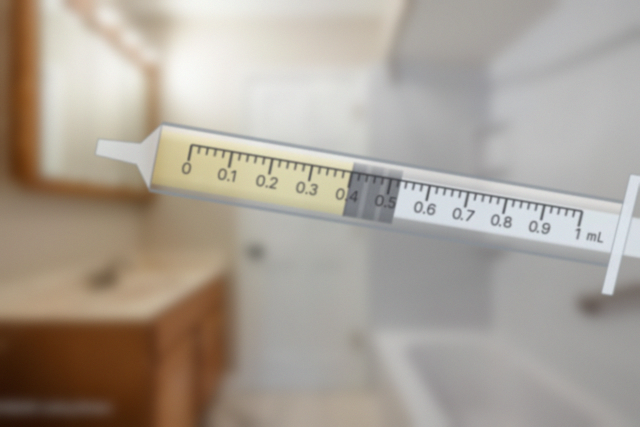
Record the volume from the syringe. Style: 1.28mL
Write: 0.4mL
